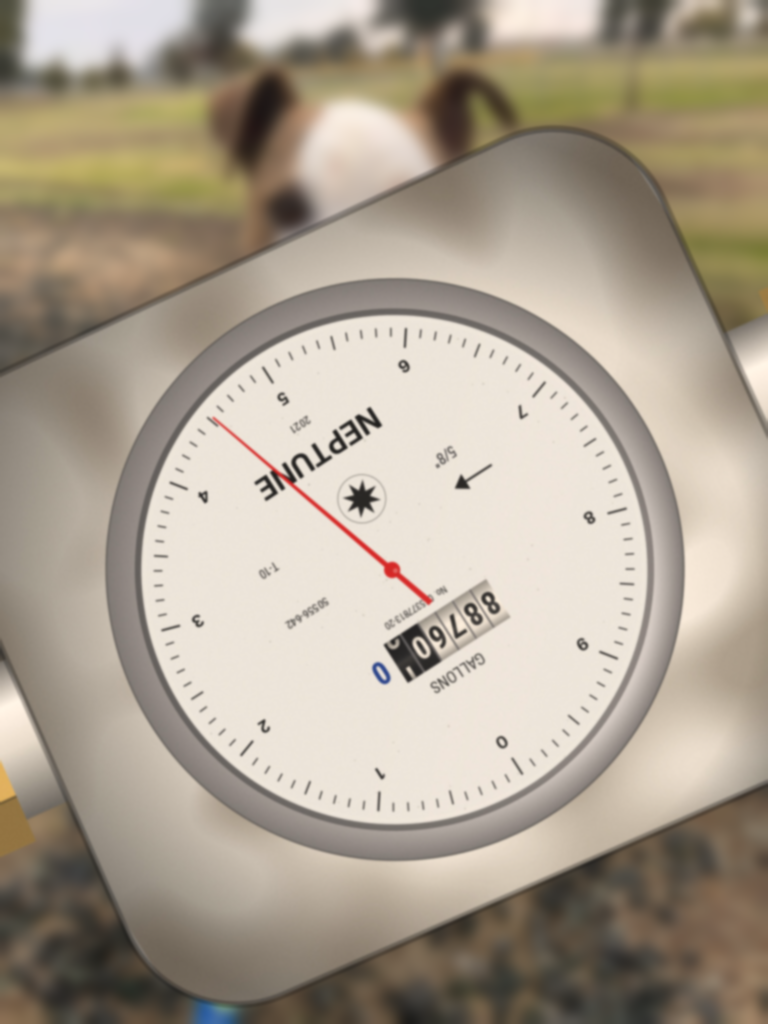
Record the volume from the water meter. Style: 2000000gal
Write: 8876014.5gal
